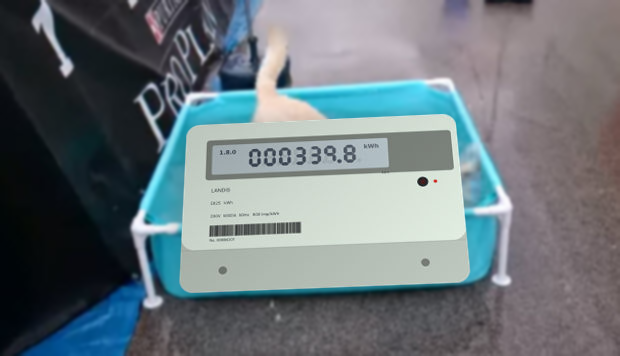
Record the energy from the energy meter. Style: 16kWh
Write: 339.8kWh
